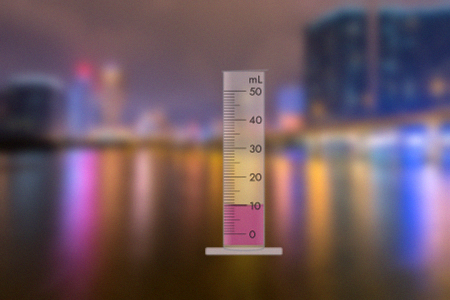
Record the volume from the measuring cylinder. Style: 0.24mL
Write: 10mL
